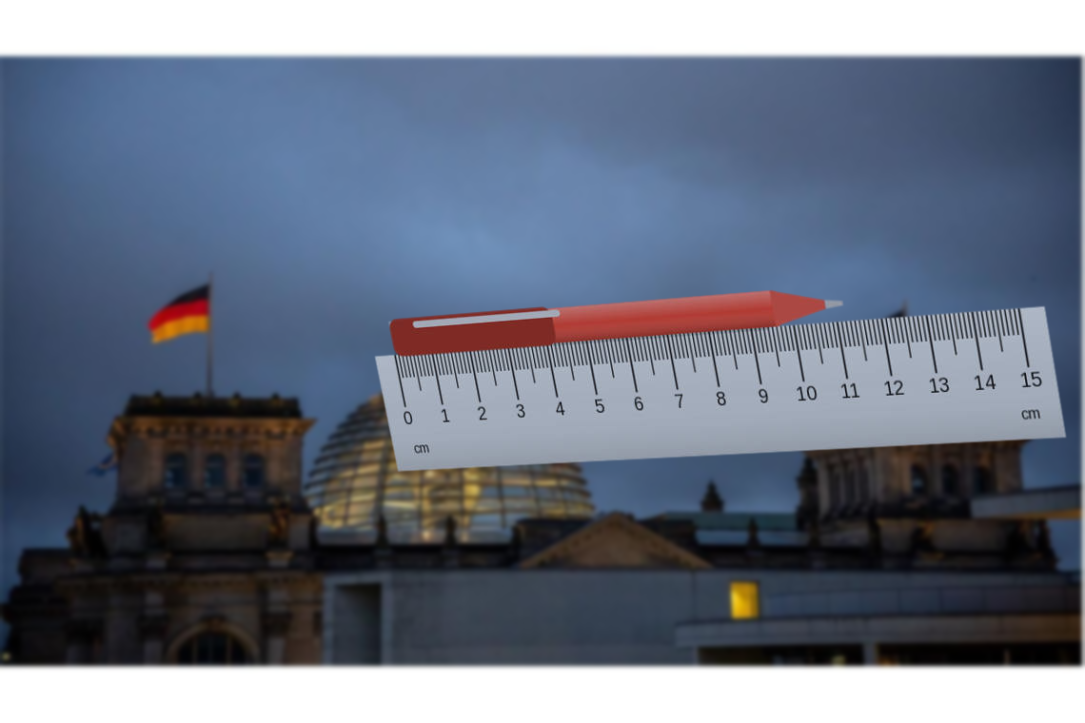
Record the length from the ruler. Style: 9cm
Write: 11.2cm
